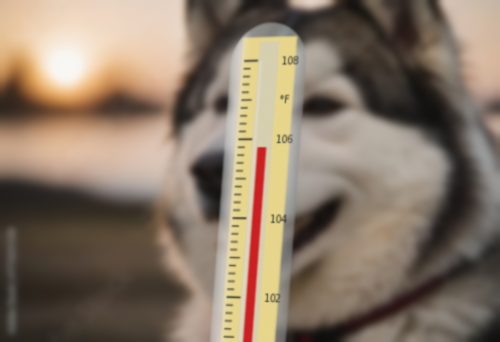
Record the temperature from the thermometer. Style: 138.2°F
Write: 105.8°F
